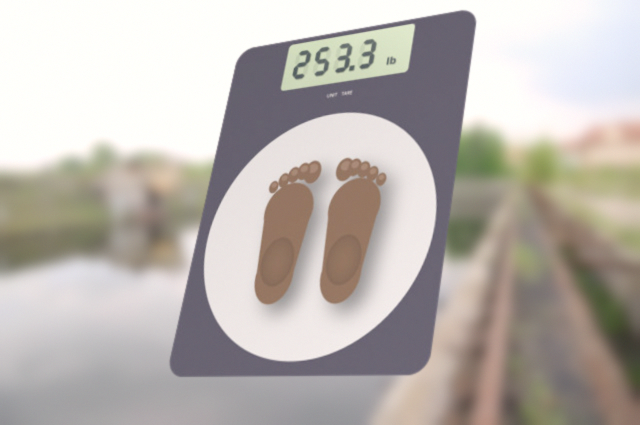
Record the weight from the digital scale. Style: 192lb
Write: 253.3lb
